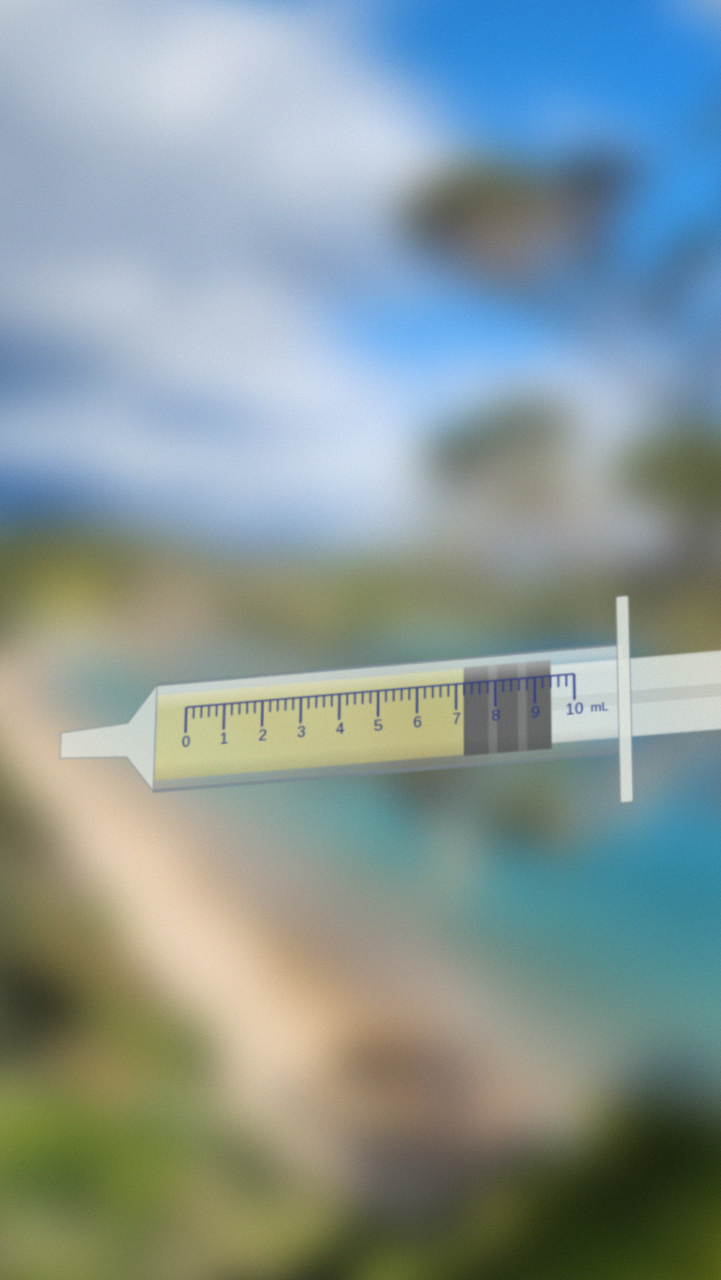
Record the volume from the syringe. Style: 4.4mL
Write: 7.2mL
